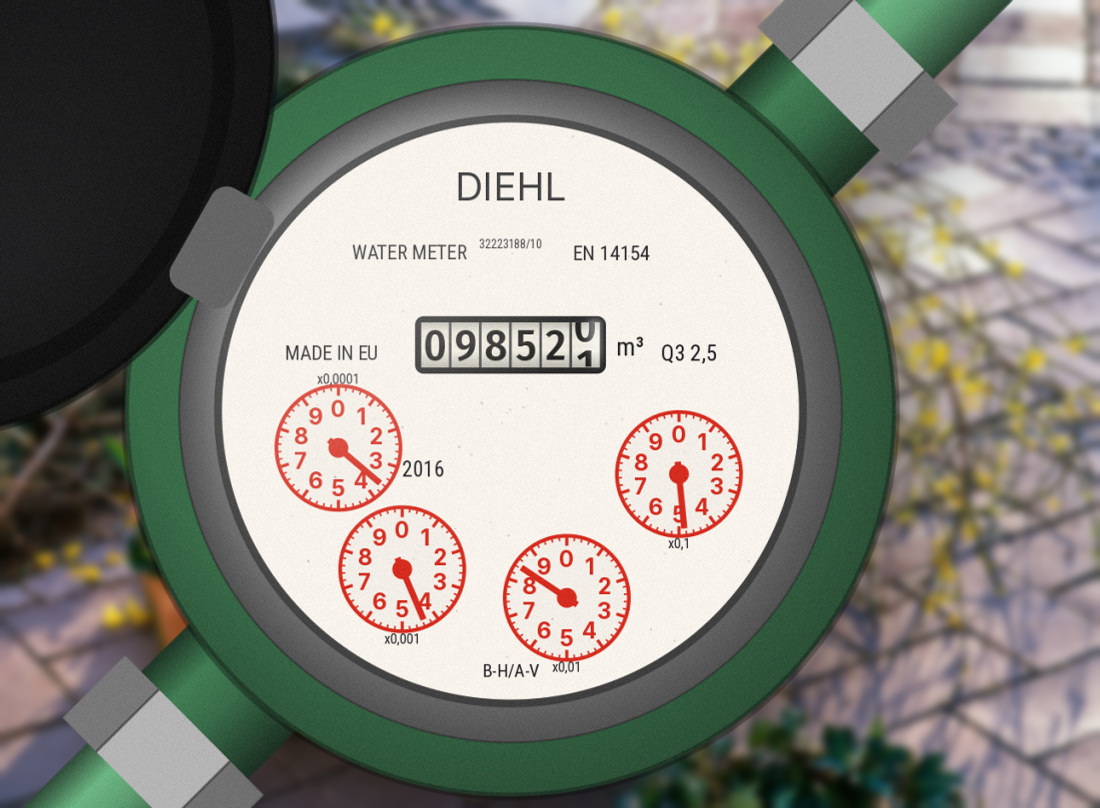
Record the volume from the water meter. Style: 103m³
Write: 98520.4843m³
